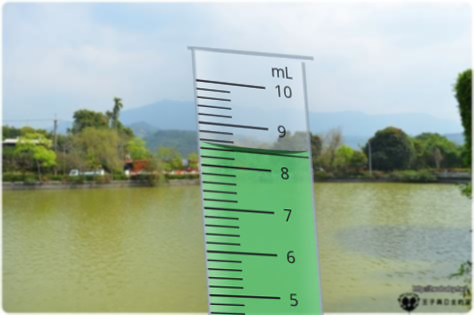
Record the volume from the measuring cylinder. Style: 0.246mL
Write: 8.4mL
